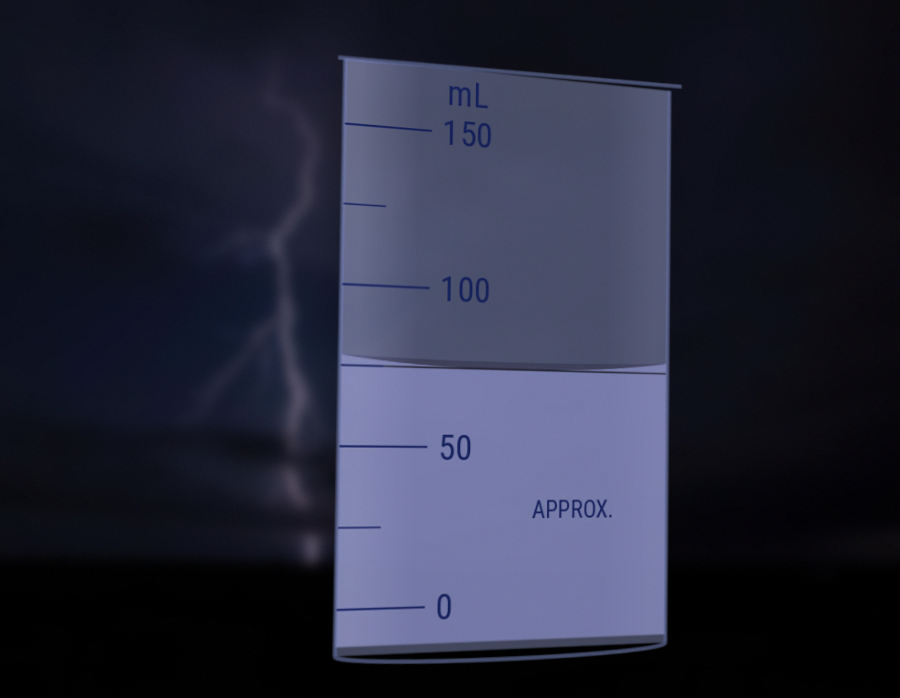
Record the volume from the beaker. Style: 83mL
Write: 75mL
